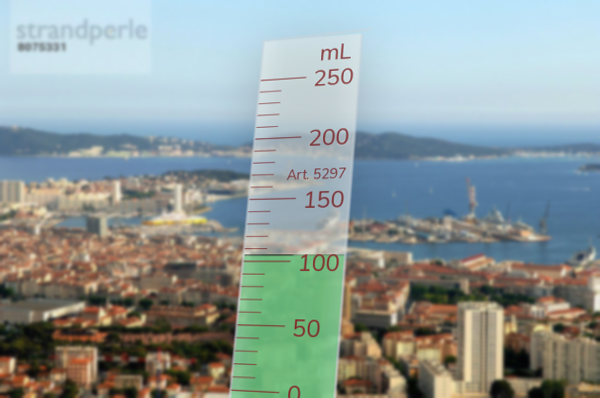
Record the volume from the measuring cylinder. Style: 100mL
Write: 105mL
